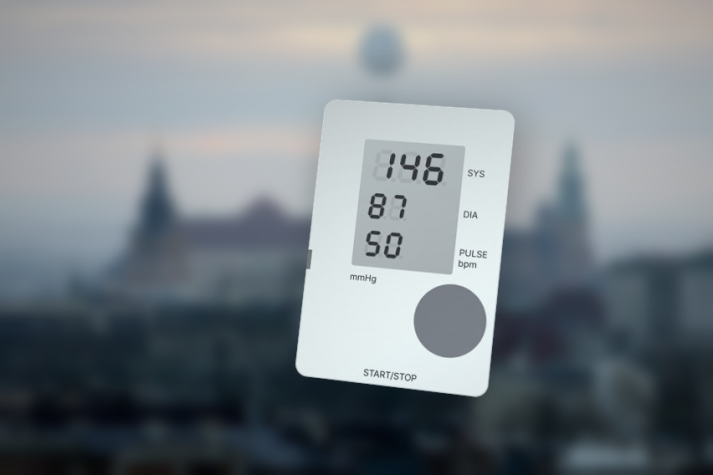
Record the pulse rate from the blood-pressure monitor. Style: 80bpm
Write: 50bpm
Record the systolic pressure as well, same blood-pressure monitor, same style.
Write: 146mmHg
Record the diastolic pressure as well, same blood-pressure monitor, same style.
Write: 87mmHg
